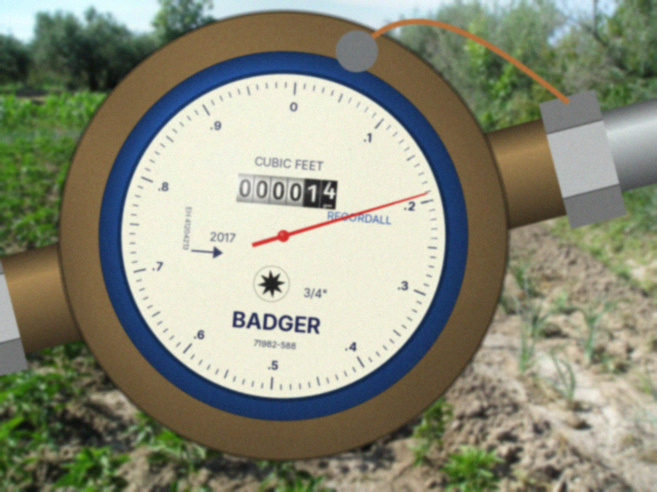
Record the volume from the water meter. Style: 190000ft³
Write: 14.19ft³
